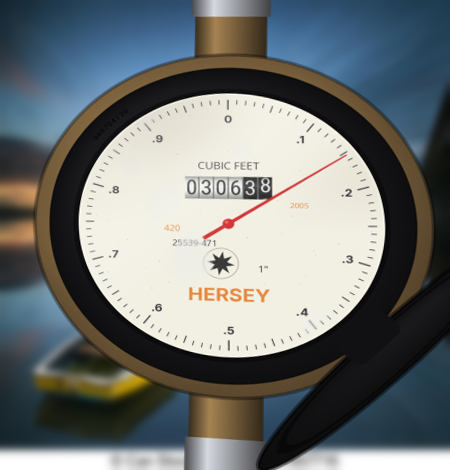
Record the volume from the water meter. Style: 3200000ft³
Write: 30638.15ft³
